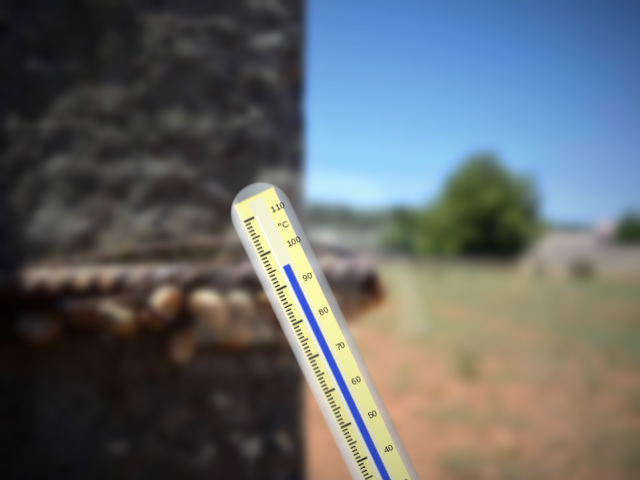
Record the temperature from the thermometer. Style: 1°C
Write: 95°C
